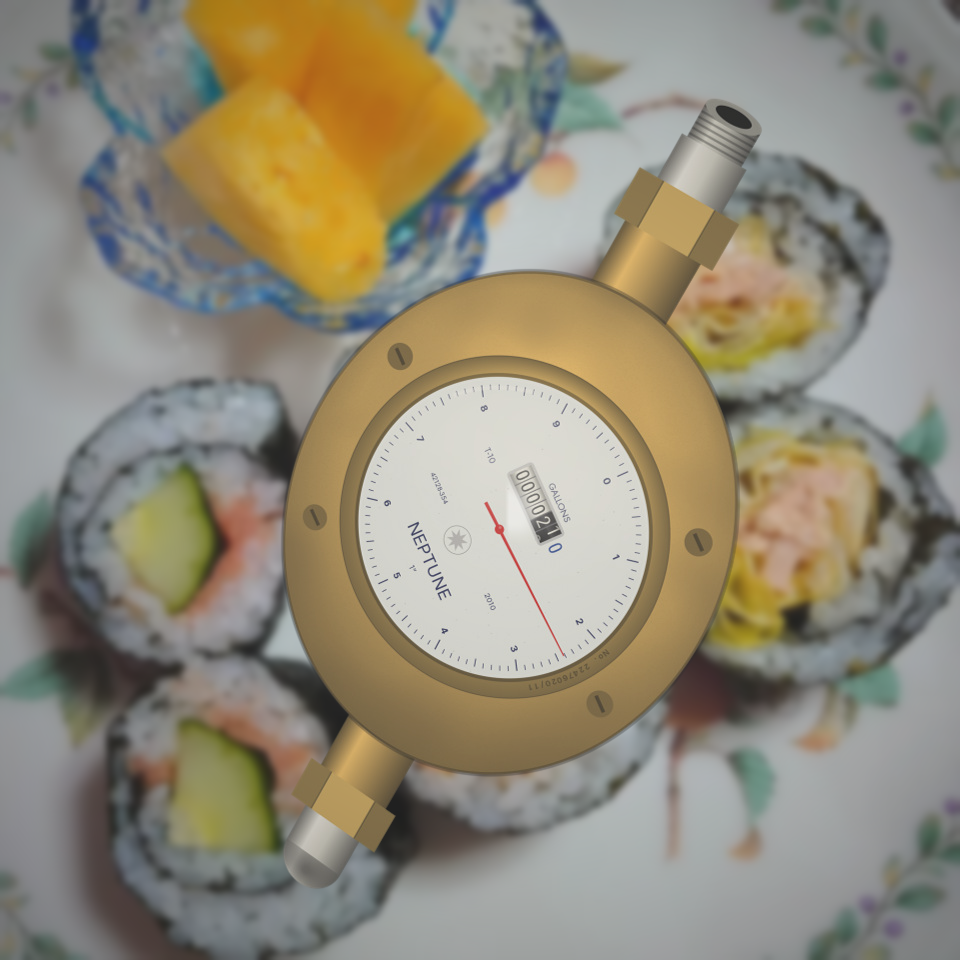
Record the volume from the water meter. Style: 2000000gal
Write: 212.4gal
